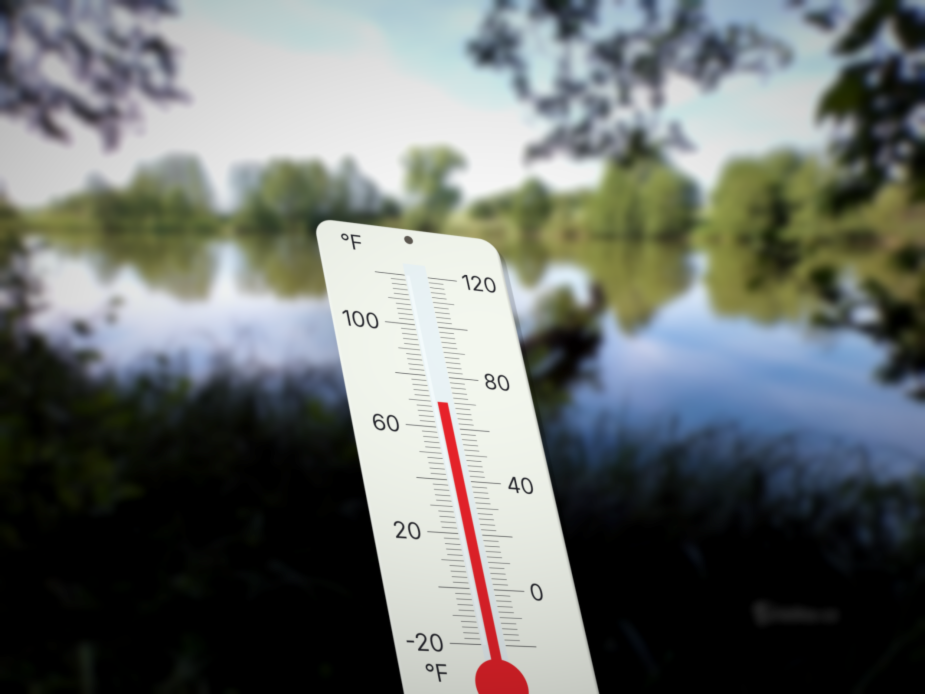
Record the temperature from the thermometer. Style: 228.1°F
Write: 70°F
